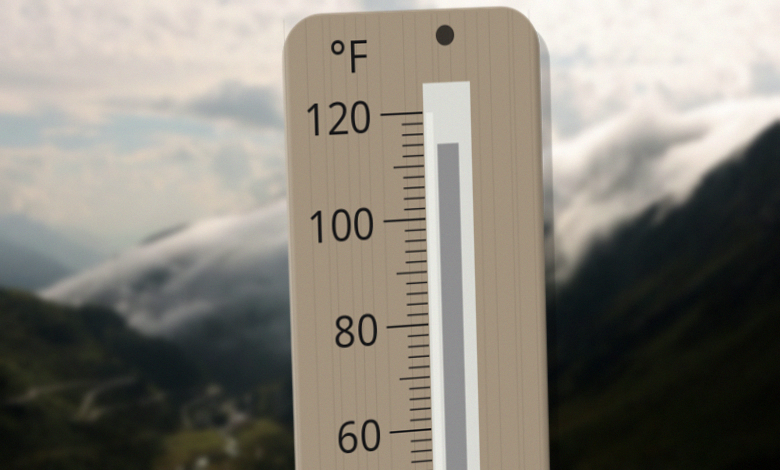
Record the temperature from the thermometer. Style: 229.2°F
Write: 114°F
